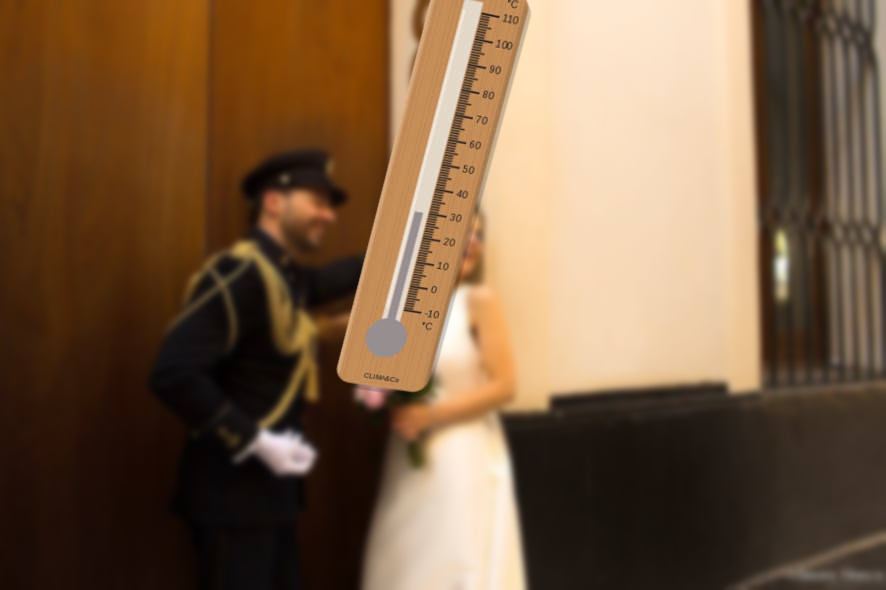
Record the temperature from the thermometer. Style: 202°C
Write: 30°C
